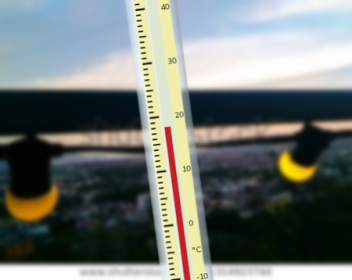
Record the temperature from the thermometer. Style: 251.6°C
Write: 18°C
